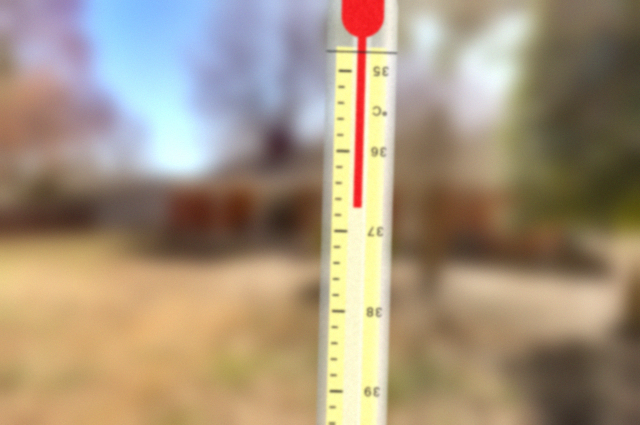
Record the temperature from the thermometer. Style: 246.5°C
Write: 36.7°C
